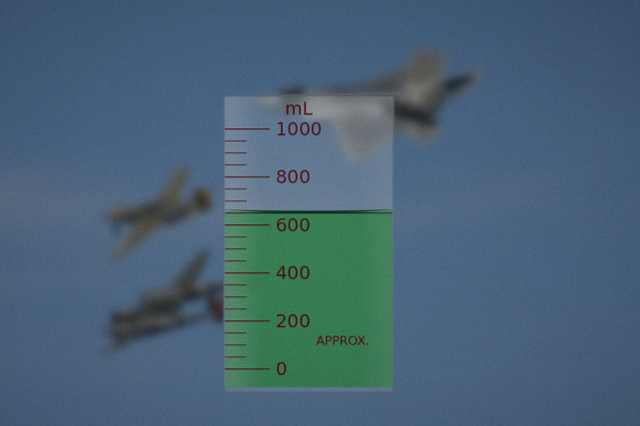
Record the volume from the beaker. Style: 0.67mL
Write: 650mL
